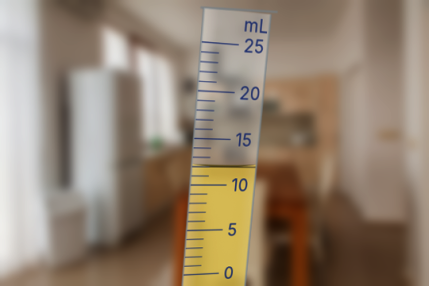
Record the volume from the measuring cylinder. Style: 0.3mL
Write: 12mL
